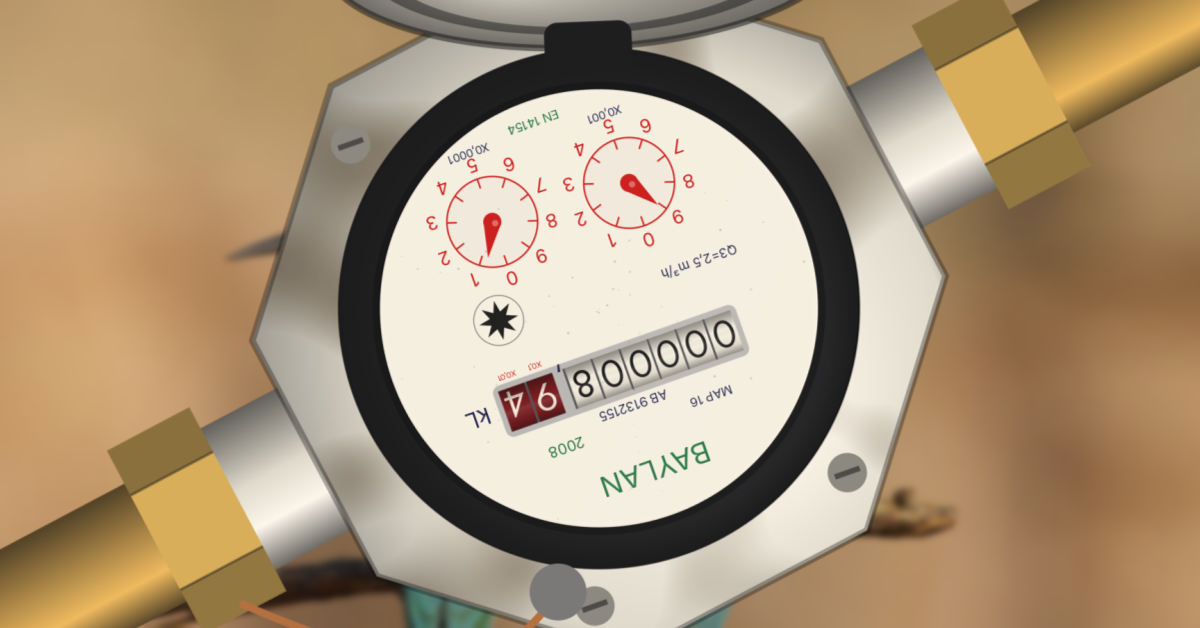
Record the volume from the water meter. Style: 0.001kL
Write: 8.9390kL
